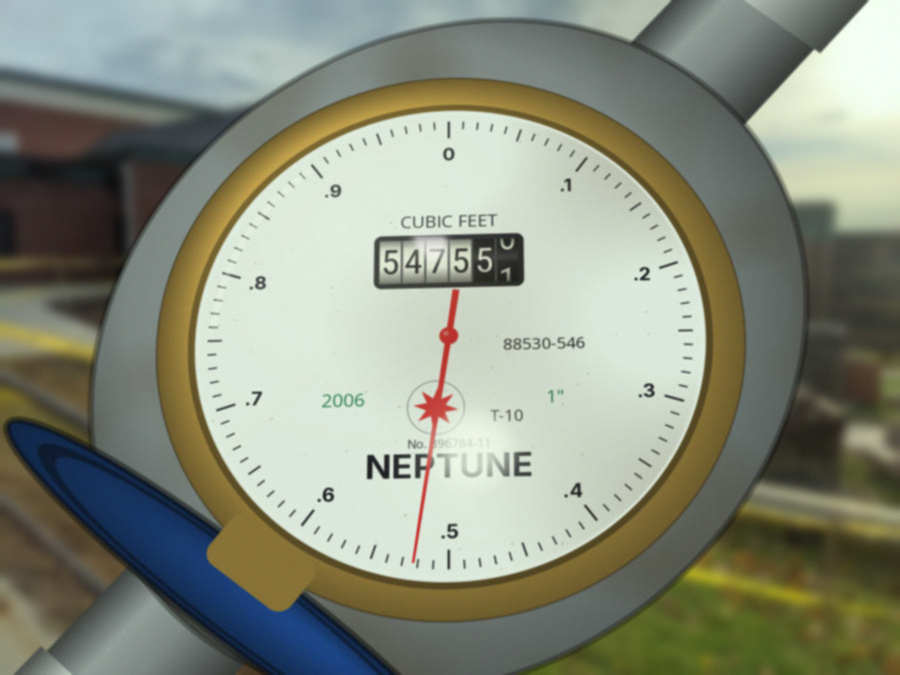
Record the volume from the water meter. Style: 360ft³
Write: 547550.52ft³
